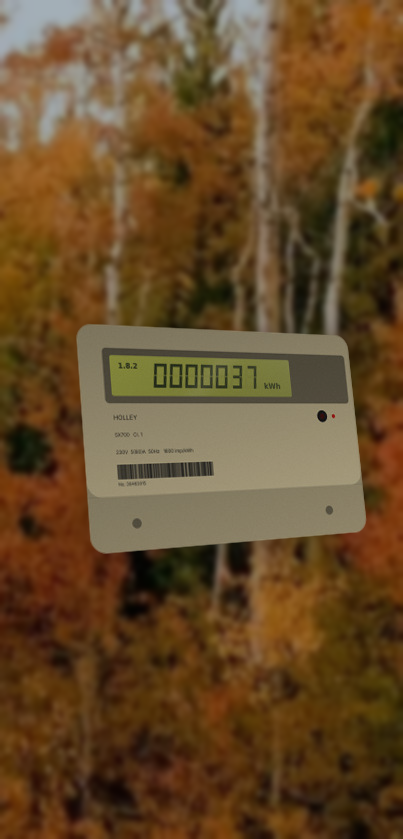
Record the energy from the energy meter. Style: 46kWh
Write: 37kWh
